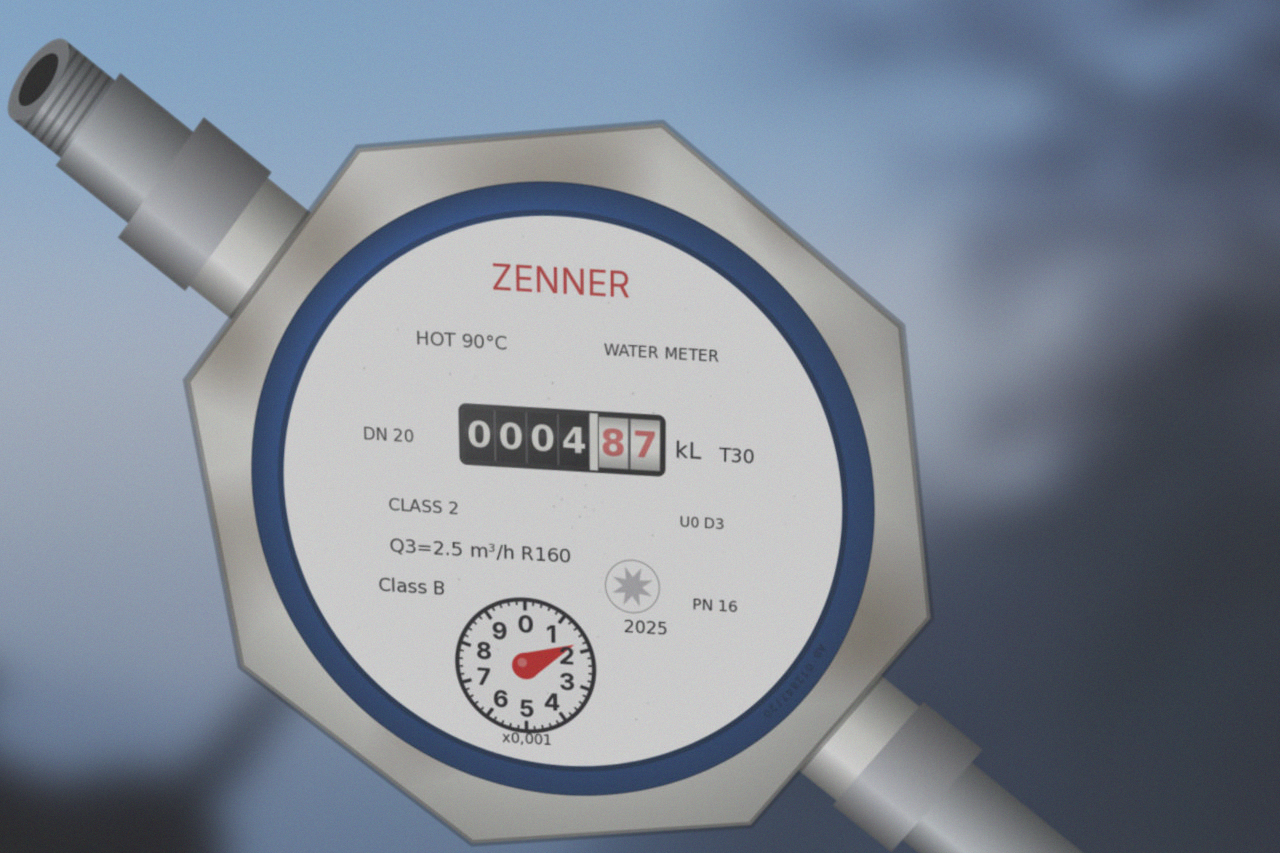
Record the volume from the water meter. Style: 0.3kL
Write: 4.871kL
